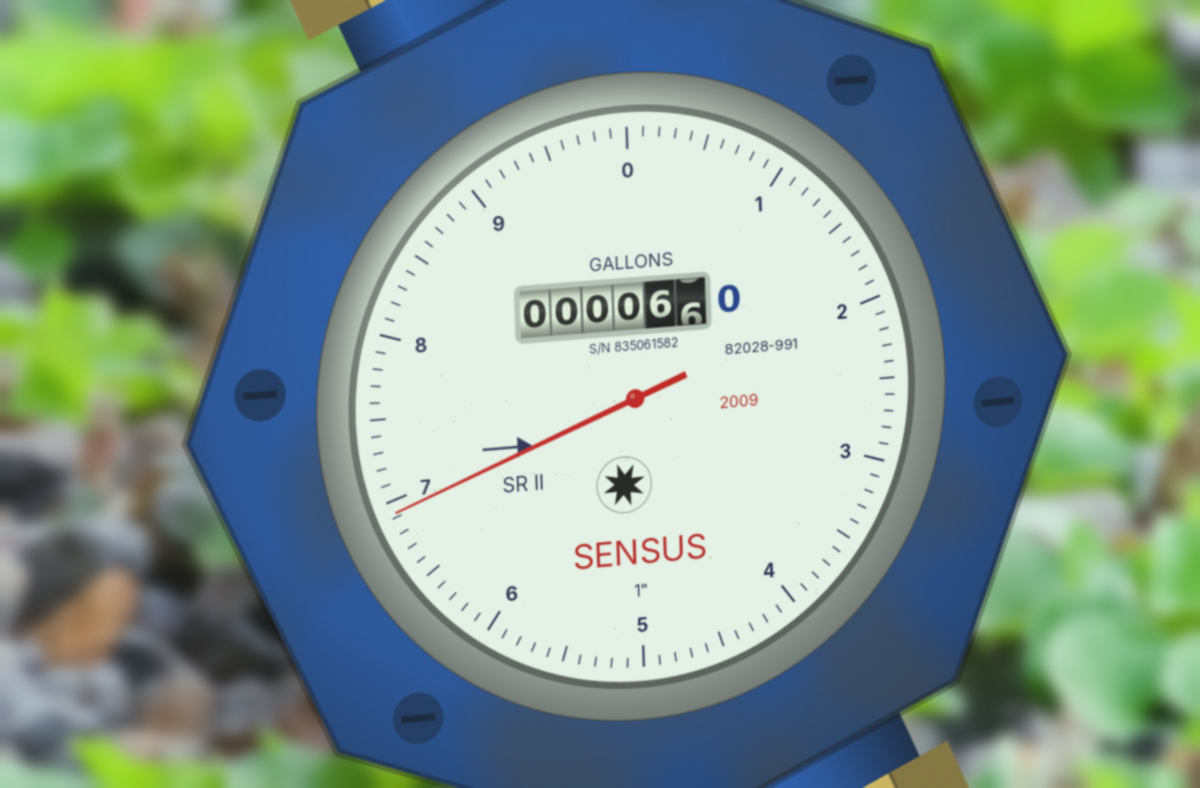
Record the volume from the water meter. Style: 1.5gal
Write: 656.9gal
